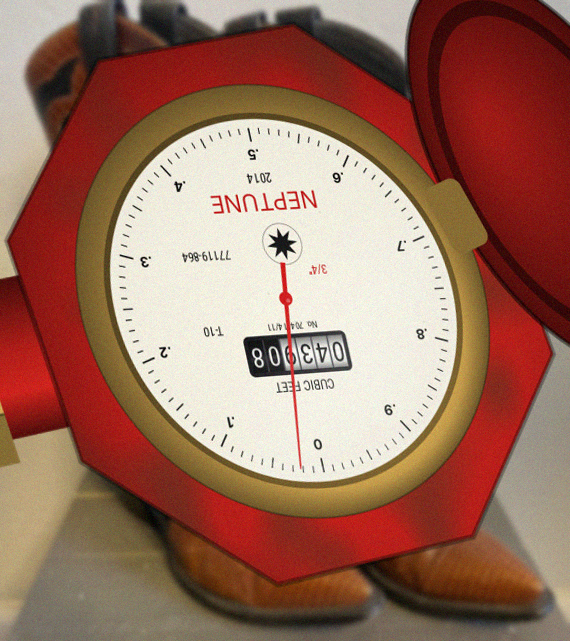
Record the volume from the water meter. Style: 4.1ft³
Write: 43908.02ft³
